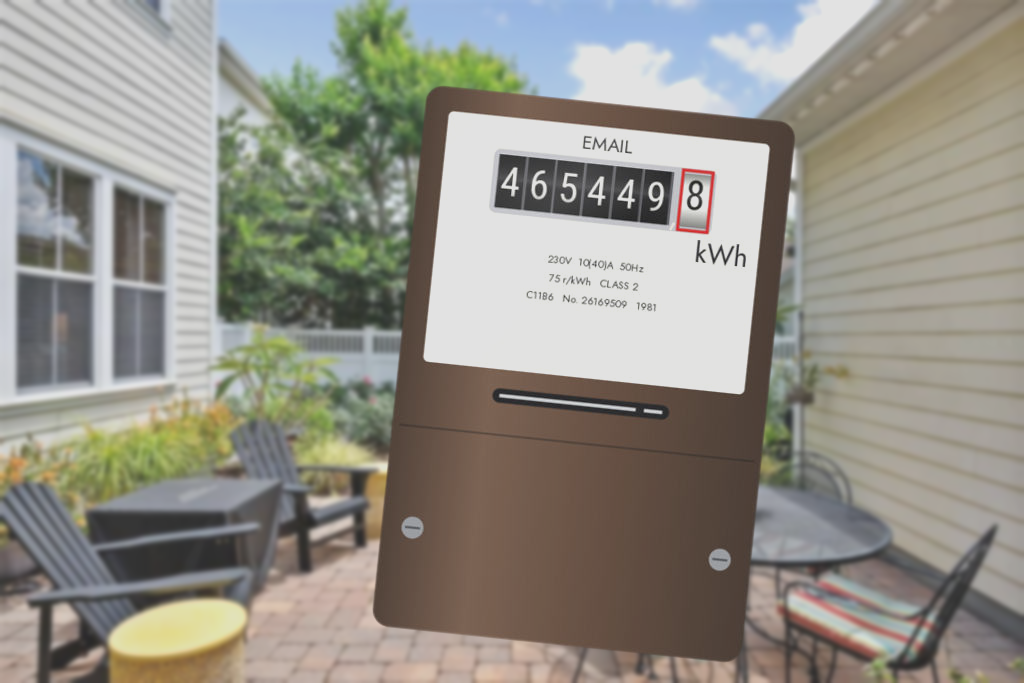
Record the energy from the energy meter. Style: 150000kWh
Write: 465449.8kWh
